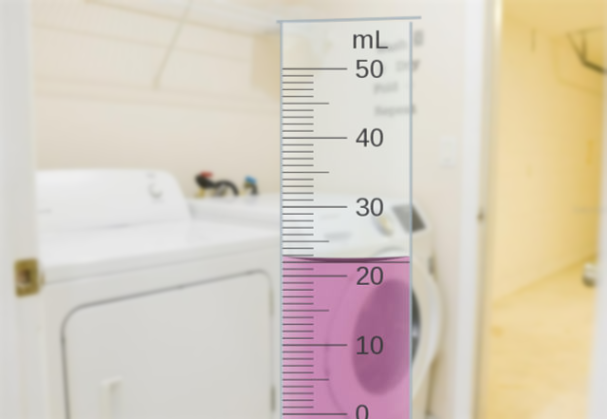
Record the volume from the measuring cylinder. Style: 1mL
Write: 22mL
